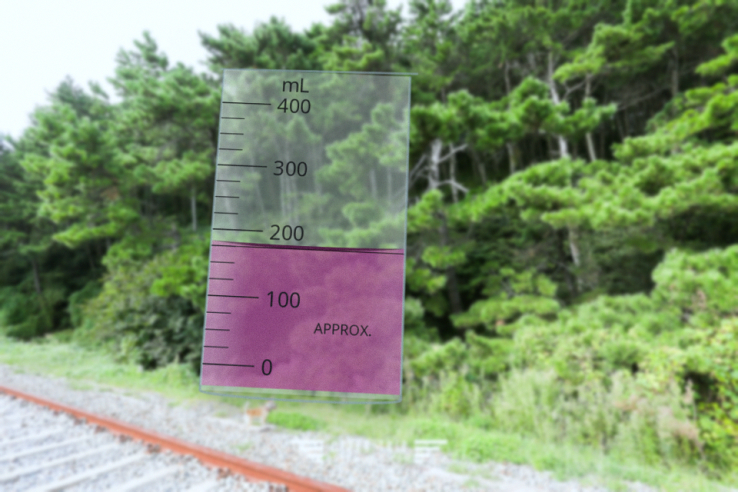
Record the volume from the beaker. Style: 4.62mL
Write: 175mL
